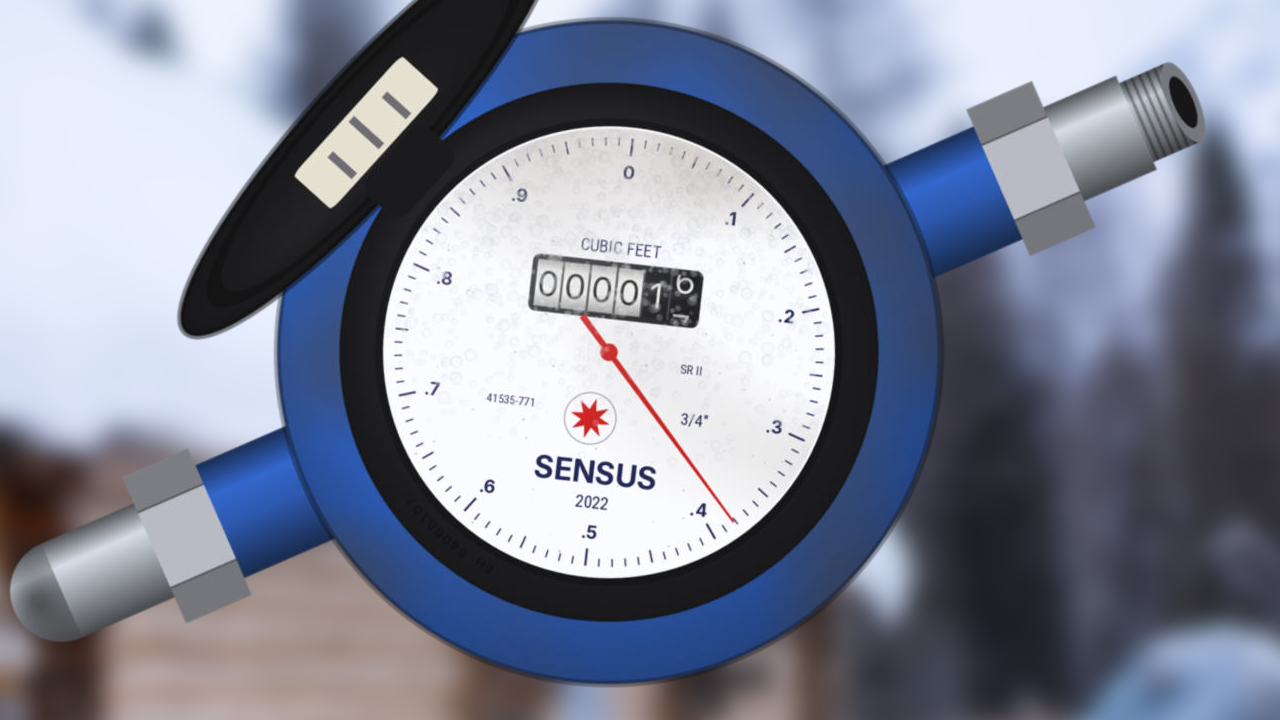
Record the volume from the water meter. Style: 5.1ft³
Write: 16.38ft³
